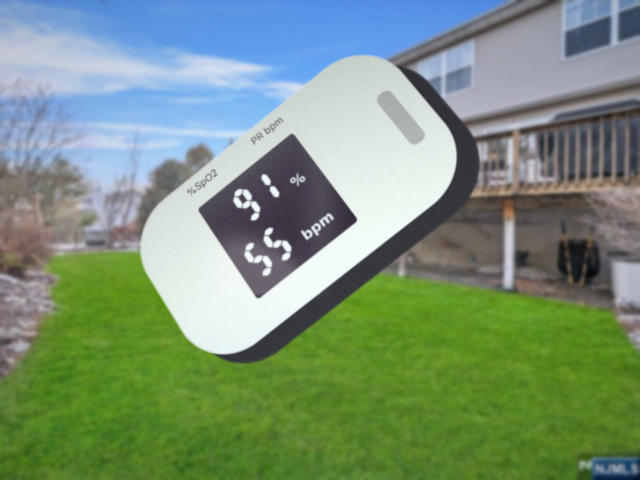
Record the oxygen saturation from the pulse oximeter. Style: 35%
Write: 91%
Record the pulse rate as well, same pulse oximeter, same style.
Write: 55bpm
